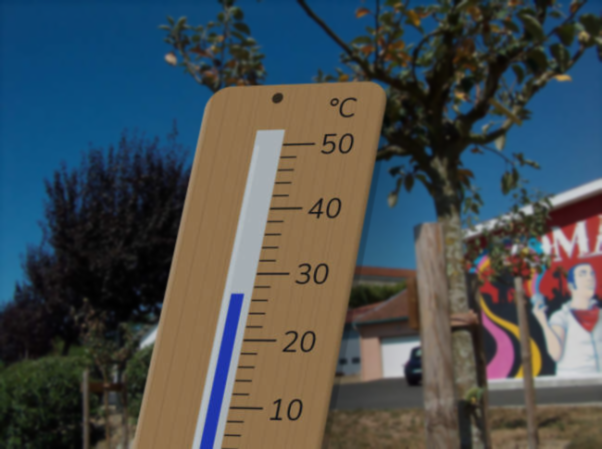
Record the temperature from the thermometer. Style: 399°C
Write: 27°C
